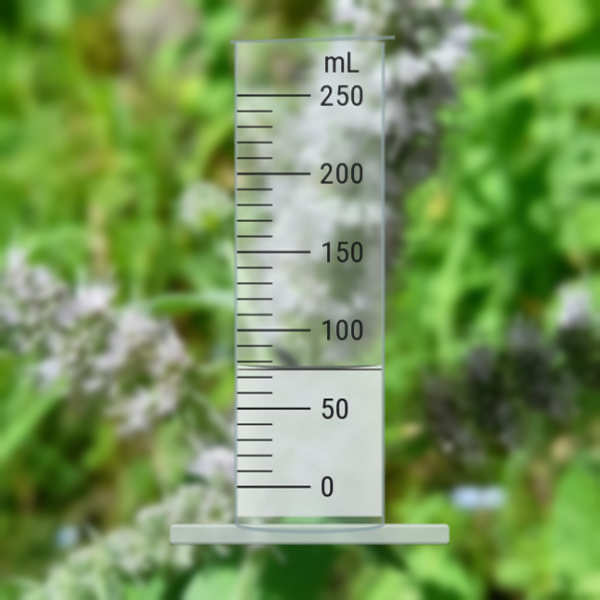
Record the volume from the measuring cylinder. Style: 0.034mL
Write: 75mL
